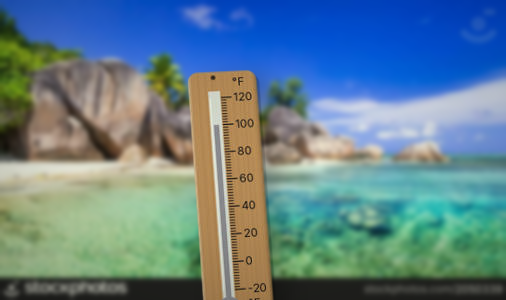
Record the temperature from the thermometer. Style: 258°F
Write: 100°F
